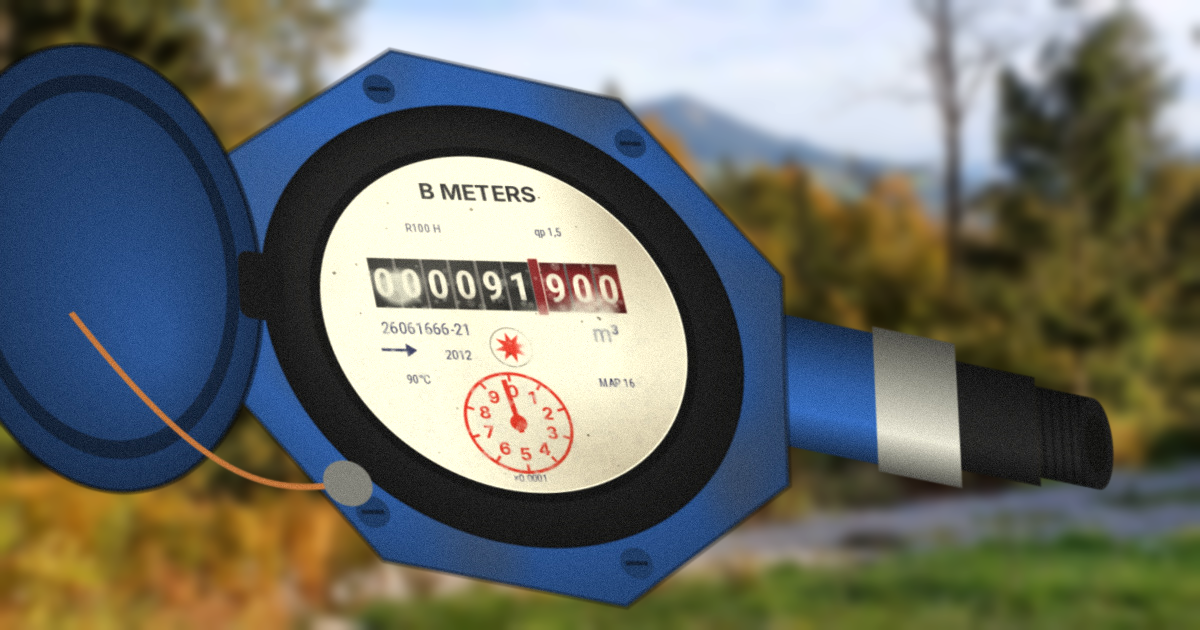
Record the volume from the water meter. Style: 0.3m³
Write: 91.8999m³
